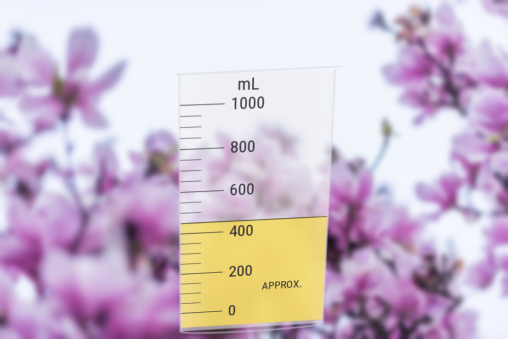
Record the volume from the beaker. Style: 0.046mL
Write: 450mL
